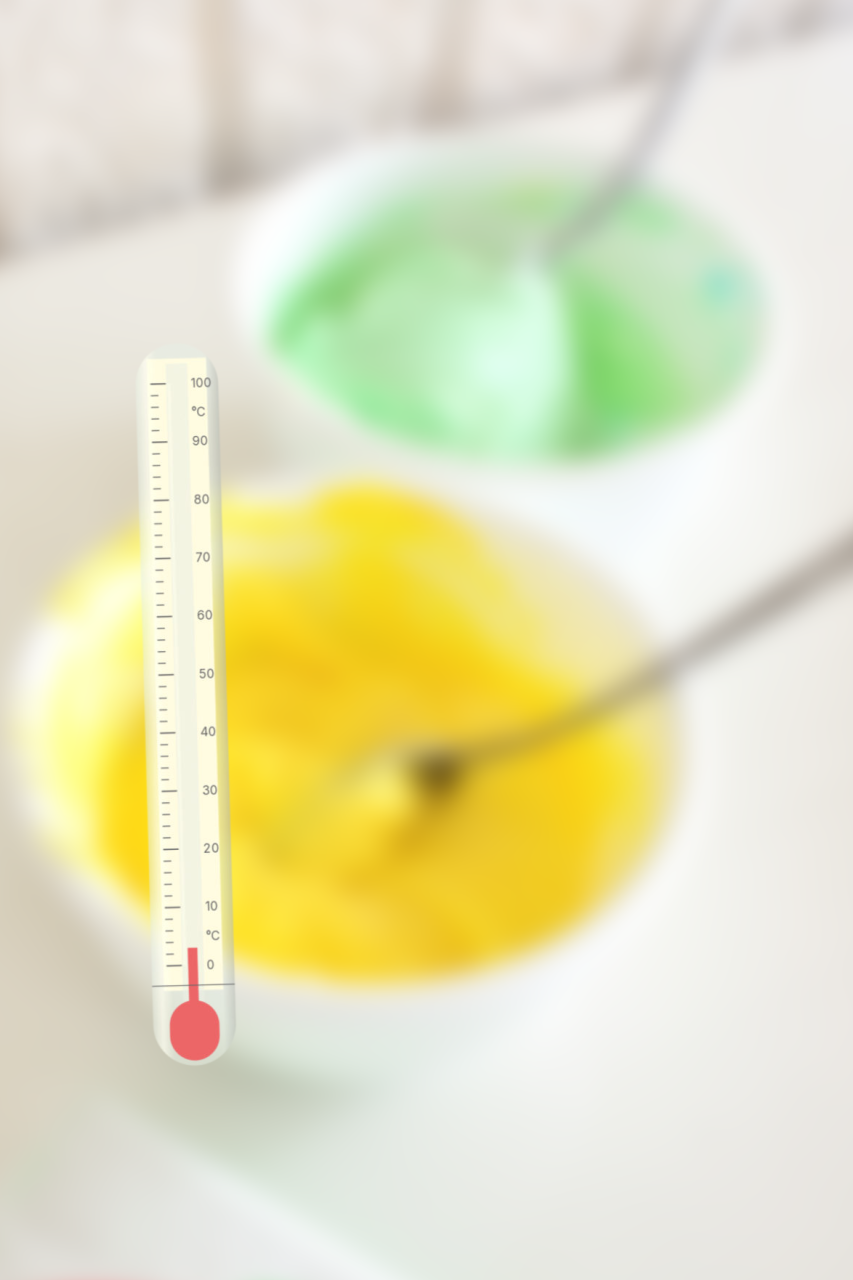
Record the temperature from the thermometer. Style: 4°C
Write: 3°C
